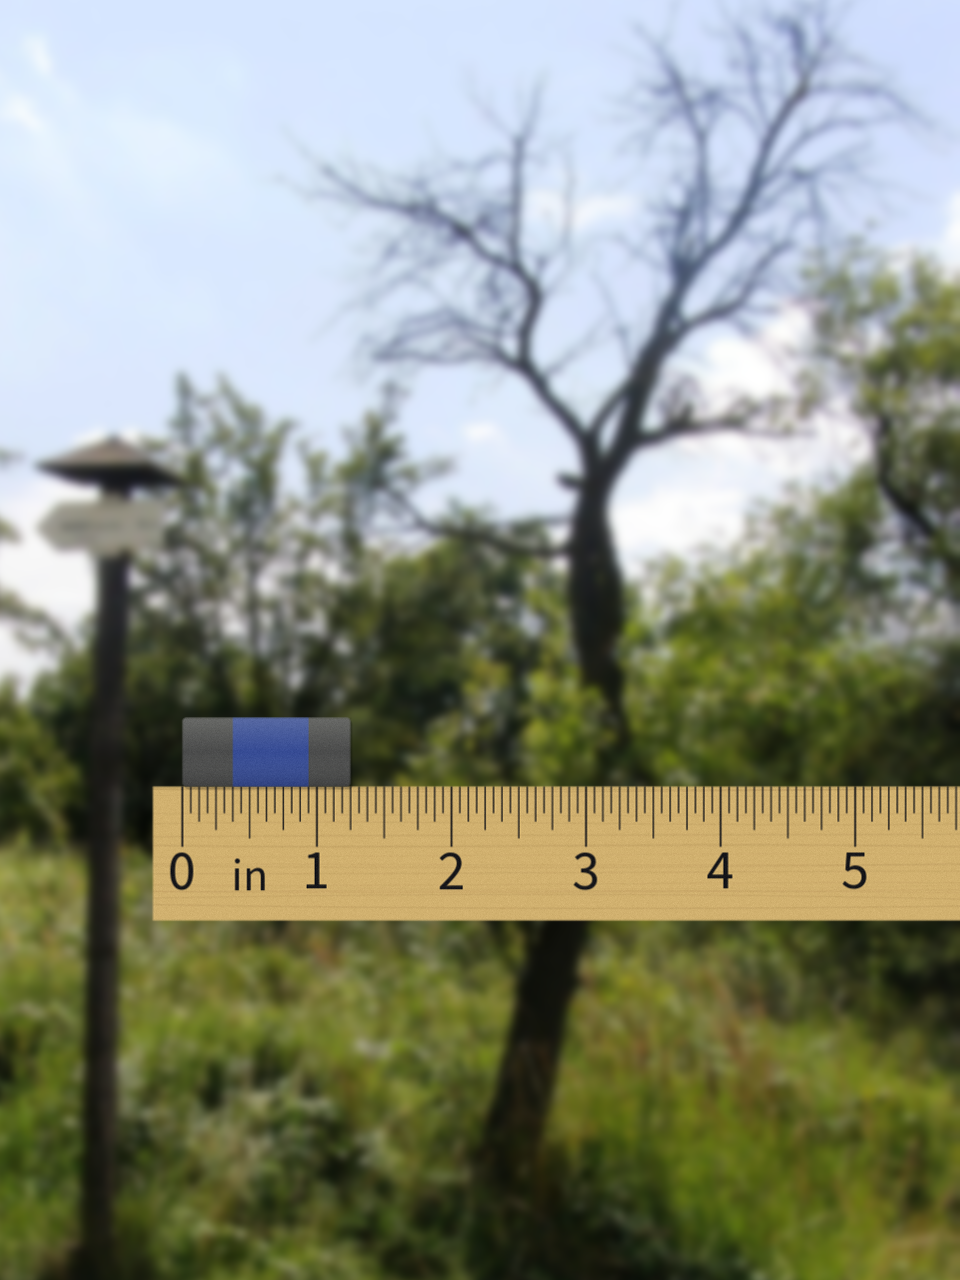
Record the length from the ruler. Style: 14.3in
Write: 1.25in
